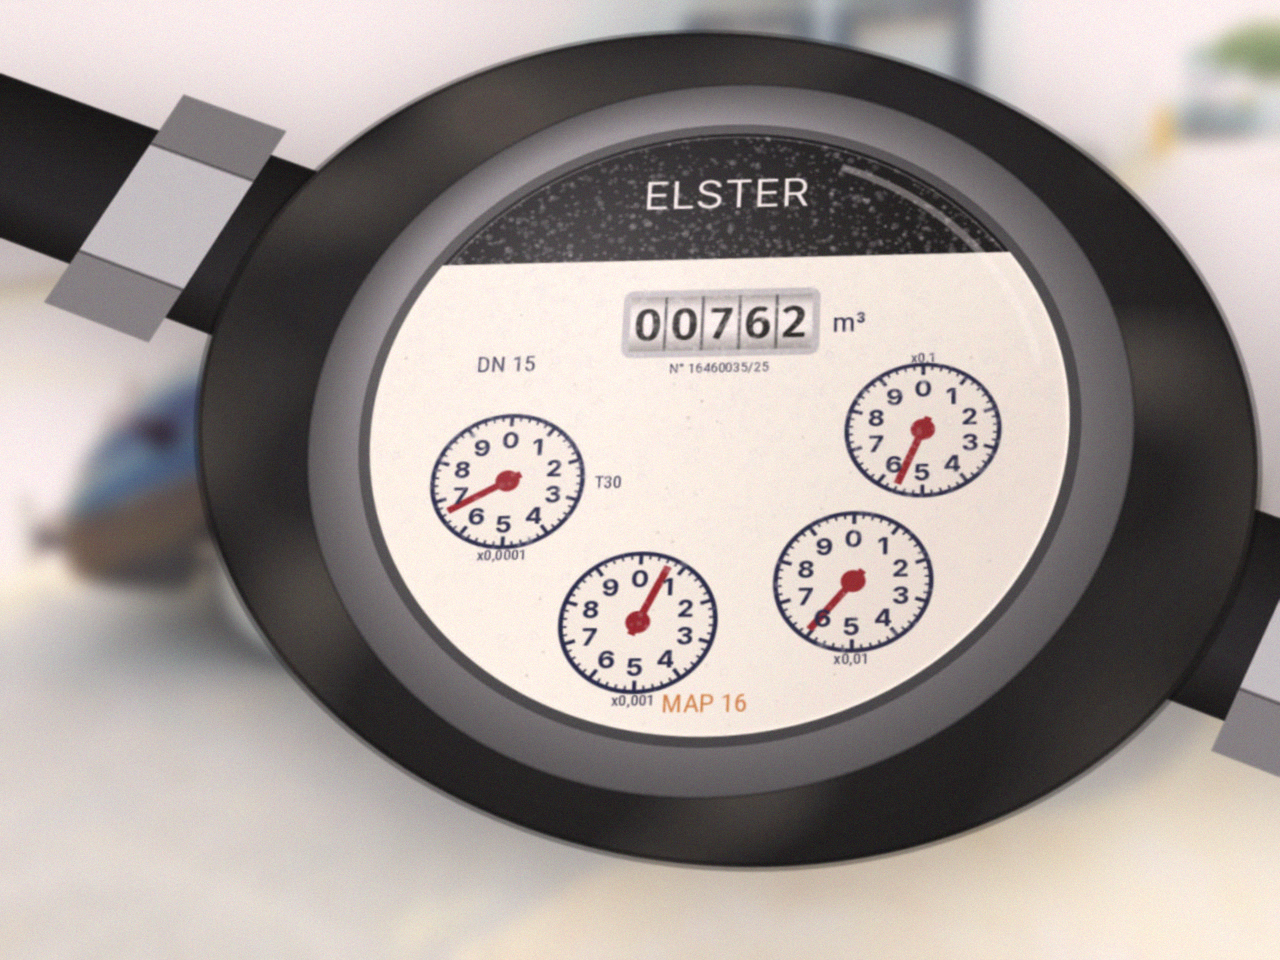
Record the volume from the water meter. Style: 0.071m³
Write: 762.5606m³
